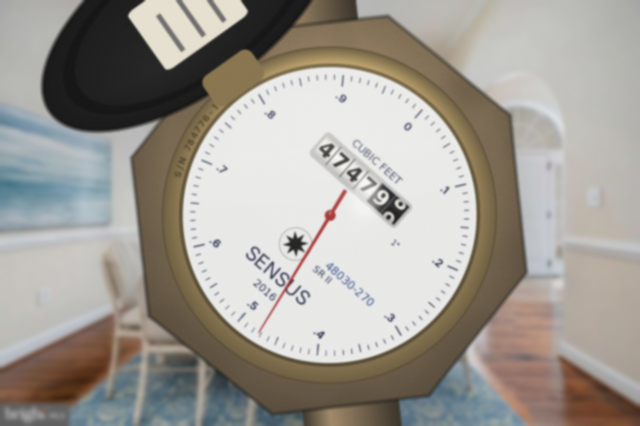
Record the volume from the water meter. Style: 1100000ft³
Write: 474798.47ft³
